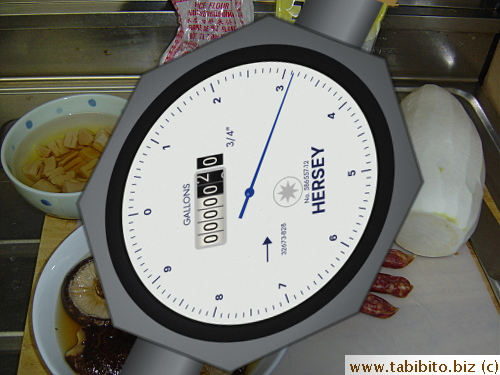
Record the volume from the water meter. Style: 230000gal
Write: 23.1gal
